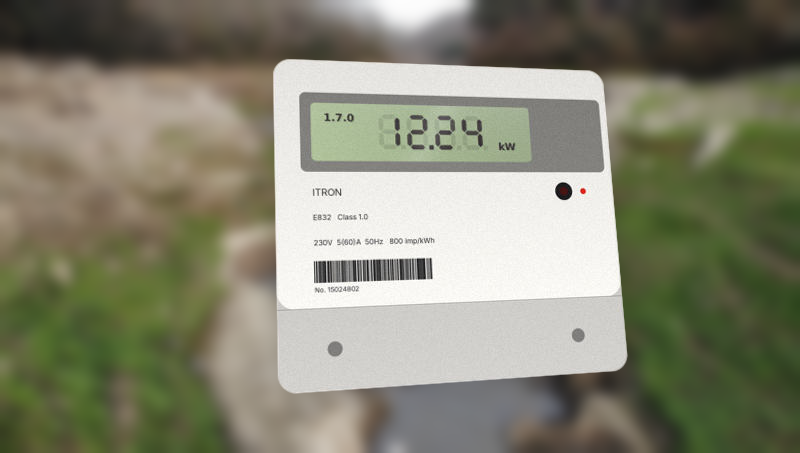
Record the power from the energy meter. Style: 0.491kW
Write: 12.24kW
